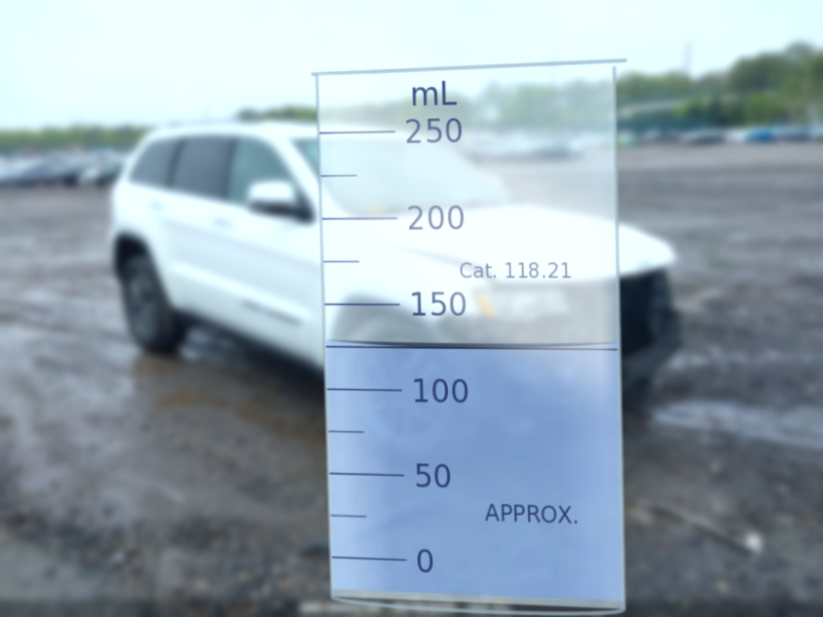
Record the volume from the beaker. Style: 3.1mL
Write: 125mL
